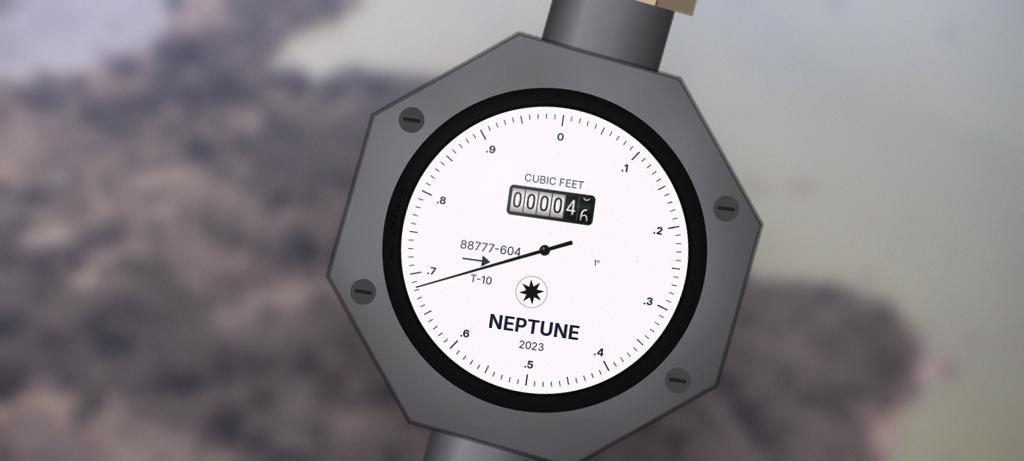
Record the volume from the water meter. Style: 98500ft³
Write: 45.68ft³
